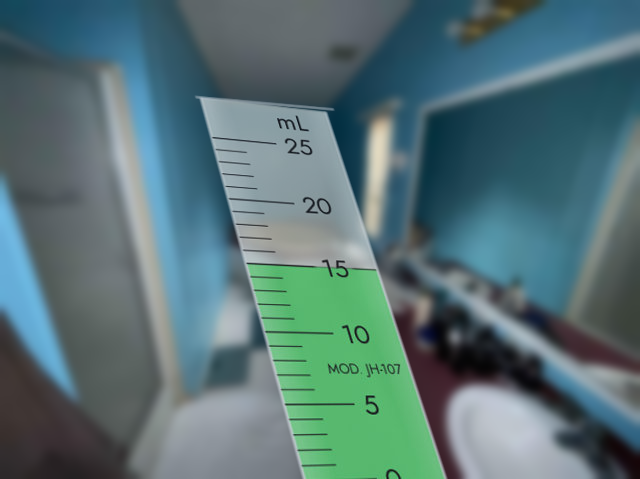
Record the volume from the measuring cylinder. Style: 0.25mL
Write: 15mL
